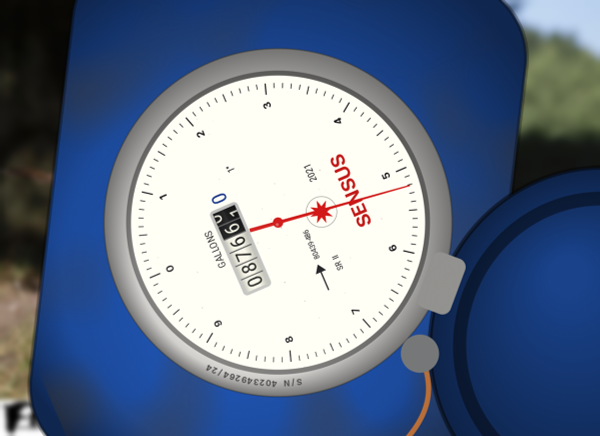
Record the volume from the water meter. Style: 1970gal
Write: 876605.2gal
